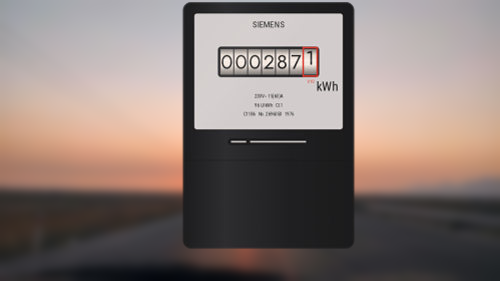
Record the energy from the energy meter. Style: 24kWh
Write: 287.1kWh
